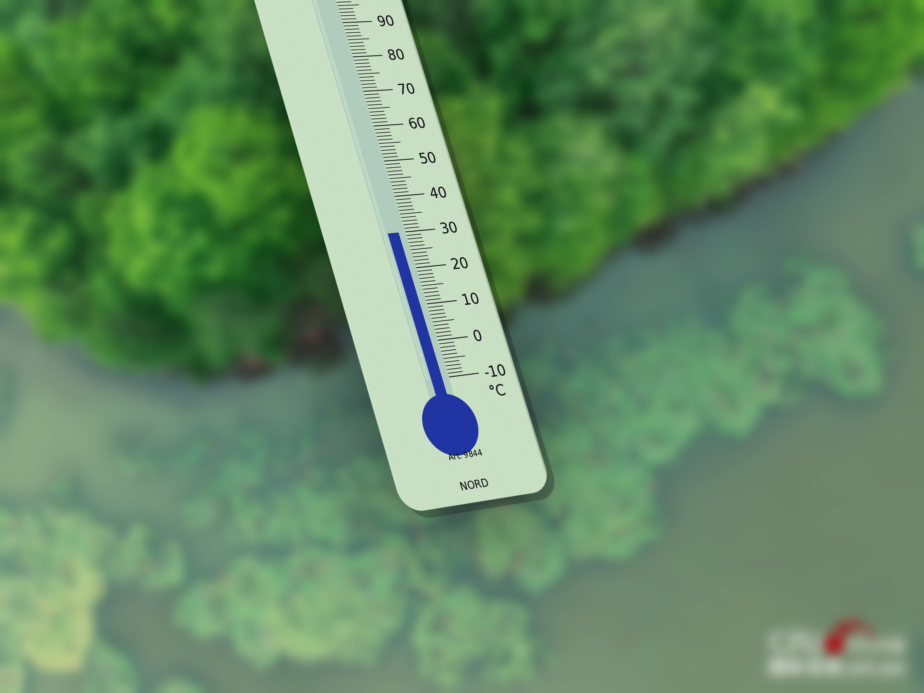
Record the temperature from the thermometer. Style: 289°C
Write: 30°C
